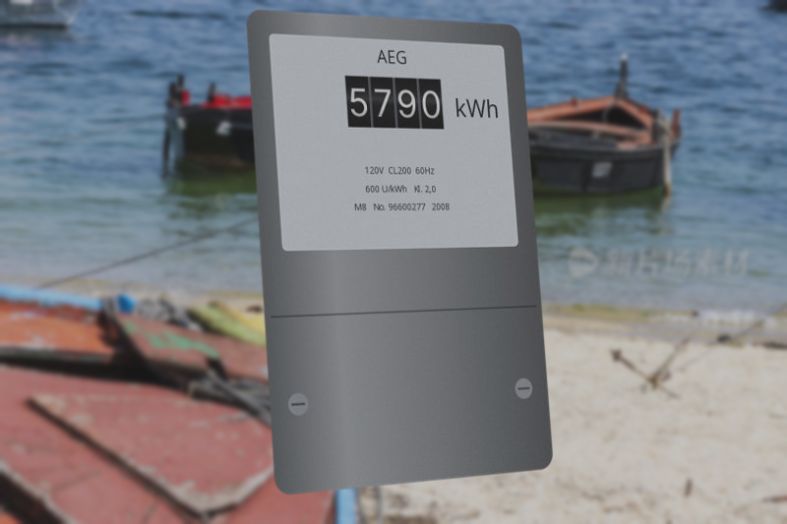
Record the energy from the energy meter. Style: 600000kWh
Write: 5790kWh
